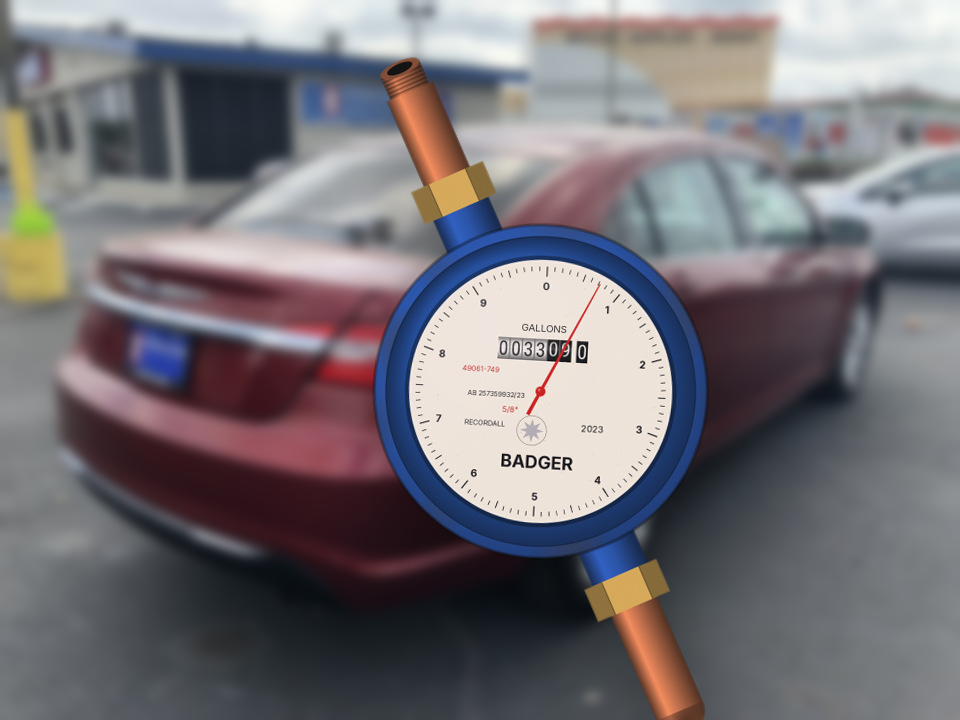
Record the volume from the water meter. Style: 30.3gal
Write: 33090.7gal
